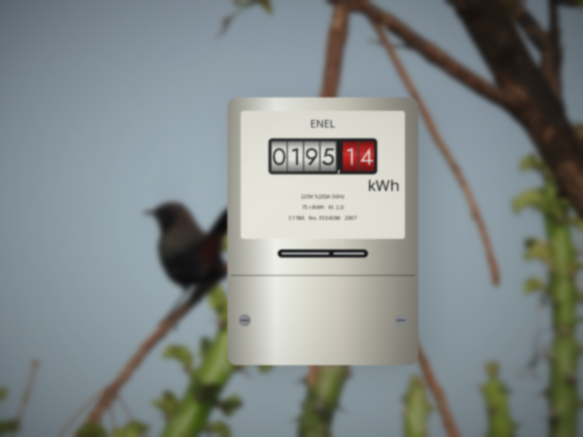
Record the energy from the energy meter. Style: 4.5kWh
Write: 195.14kWh
